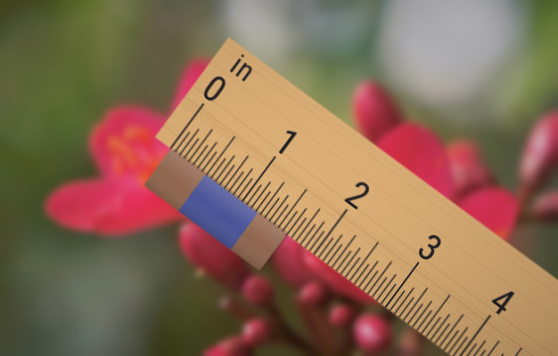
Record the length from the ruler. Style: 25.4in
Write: 1.625in
